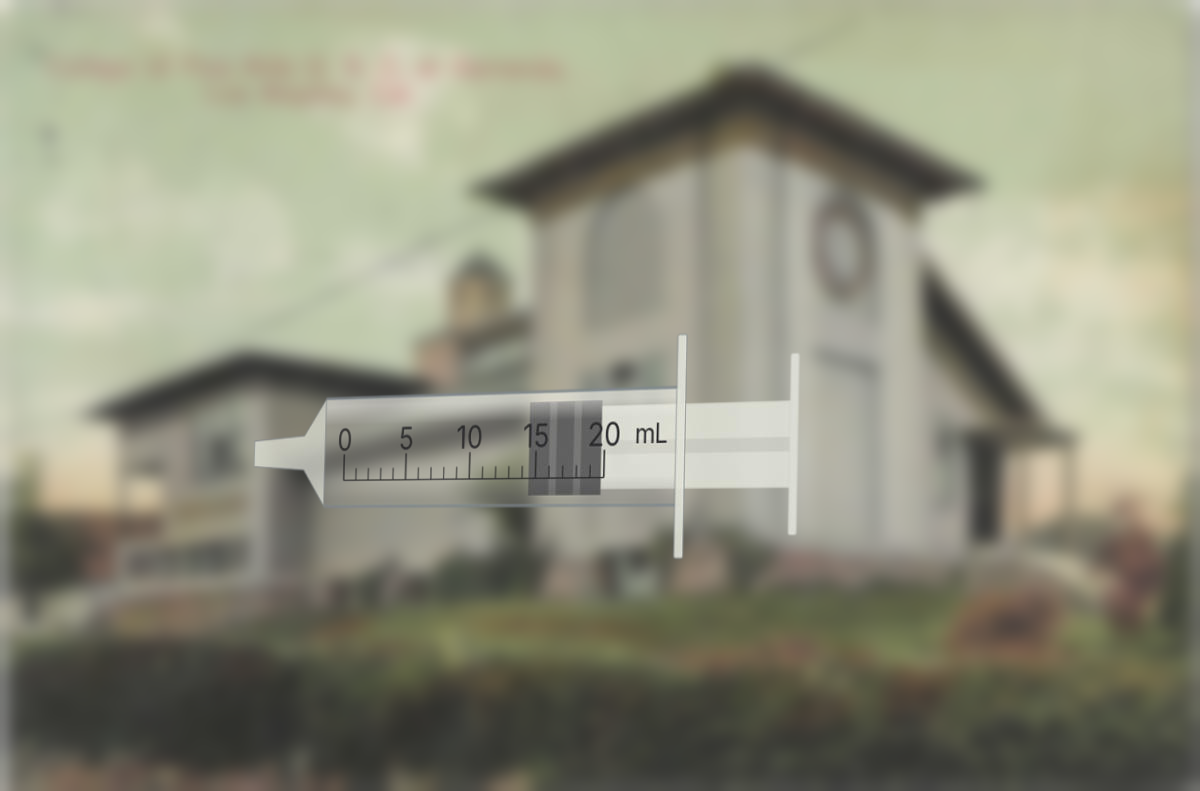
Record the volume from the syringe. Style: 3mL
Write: 14.5mL
